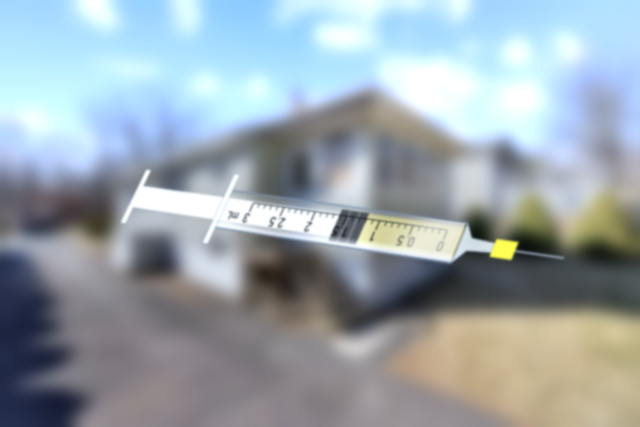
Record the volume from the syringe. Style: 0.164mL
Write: 1.2mL
